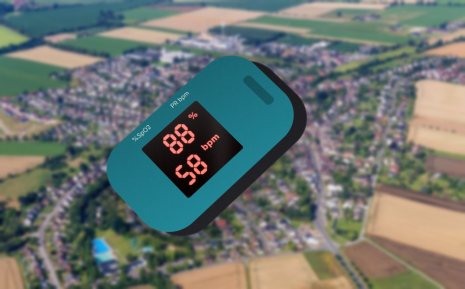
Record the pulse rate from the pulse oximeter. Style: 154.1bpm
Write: 58bpm
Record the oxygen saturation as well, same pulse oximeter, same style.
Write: 88%
